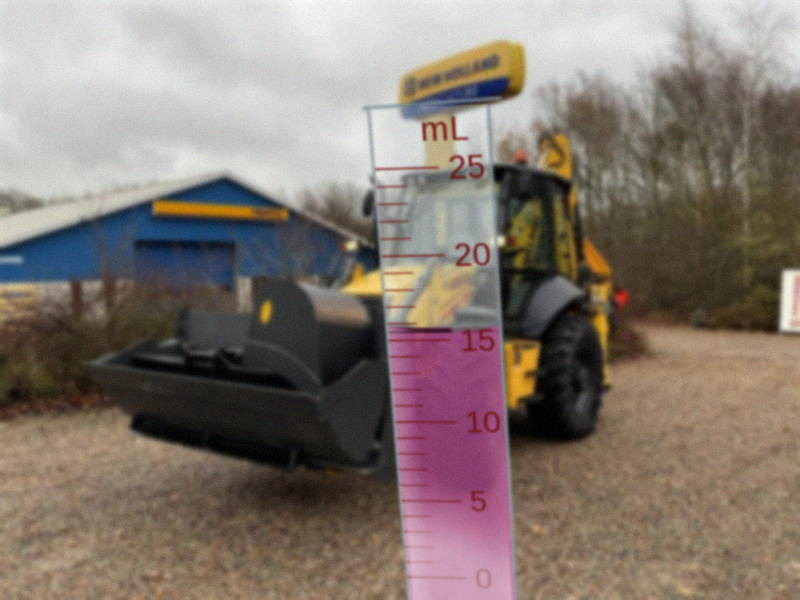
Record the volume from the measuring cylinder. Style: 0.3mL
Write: 15.5mL
